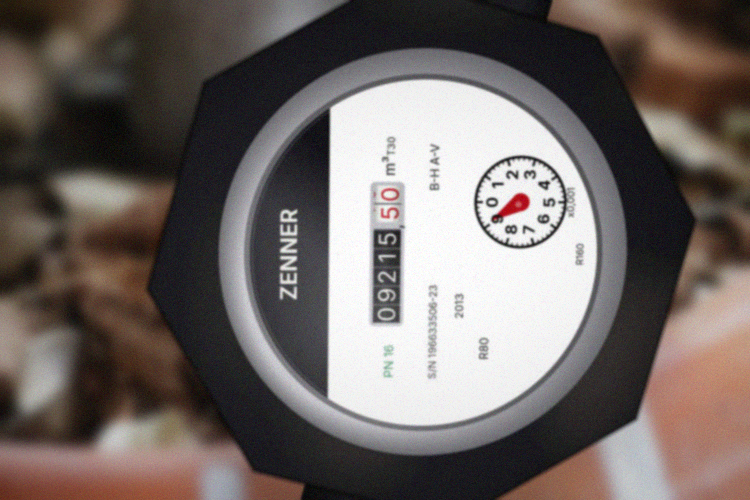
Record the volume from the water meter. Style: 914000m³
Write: 9215.499m³
